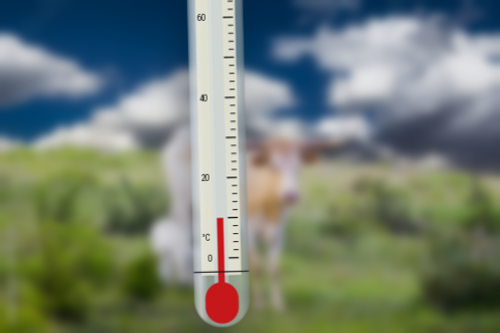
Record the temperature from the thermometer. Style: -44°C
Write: 10°C
